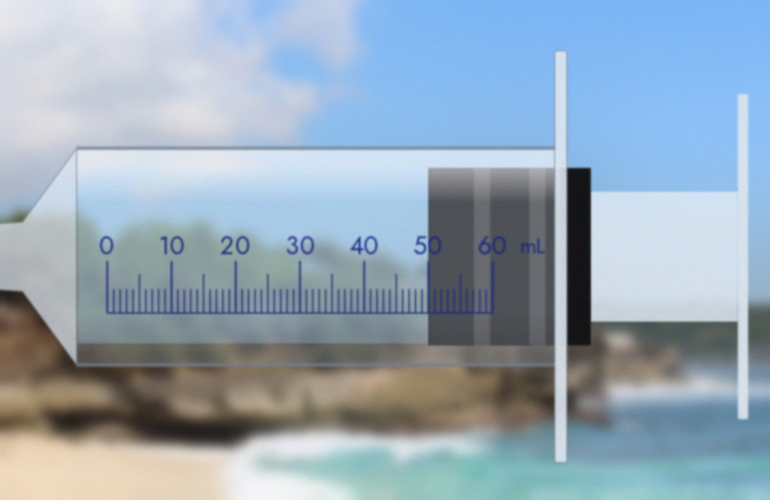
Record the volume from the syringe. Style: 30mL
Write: 50mL
